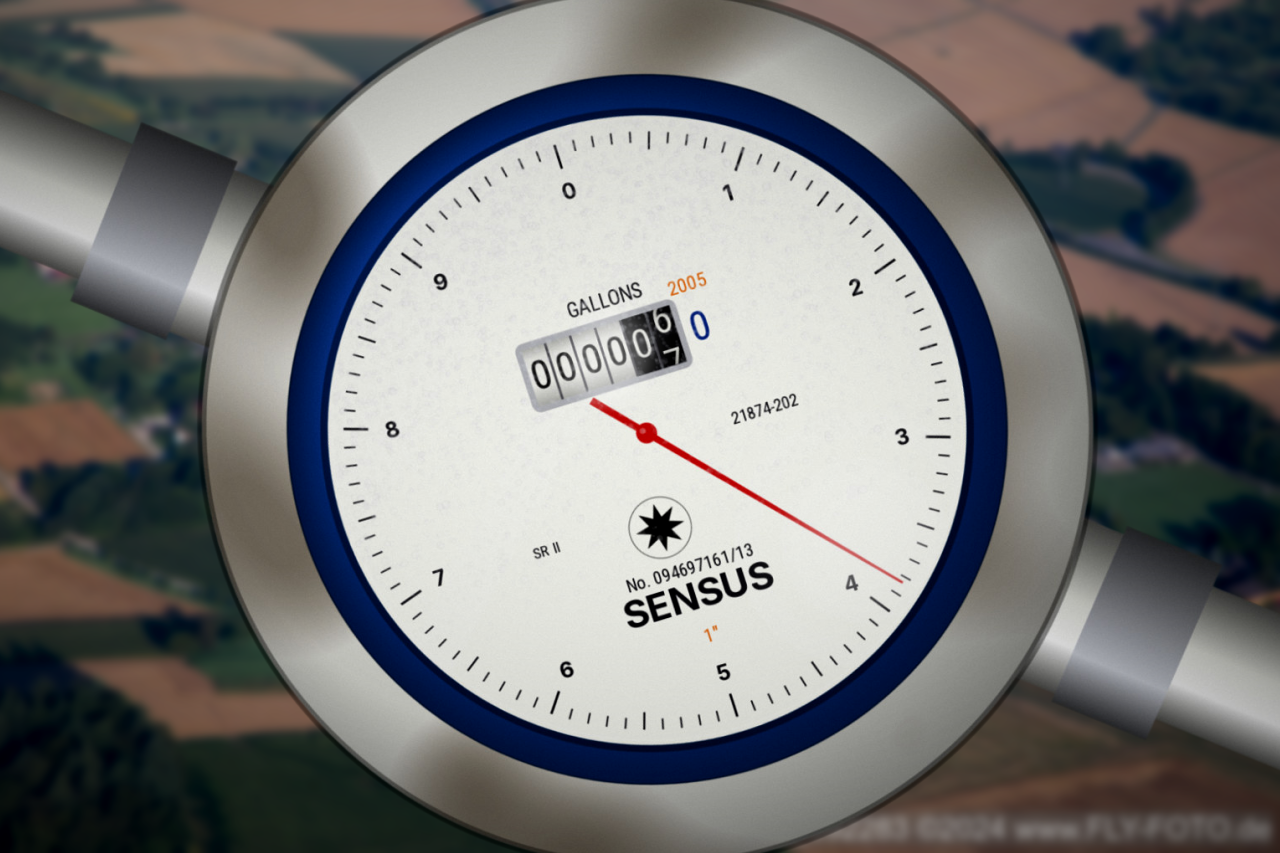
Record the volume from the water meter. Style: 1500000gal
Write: 63.8gal
